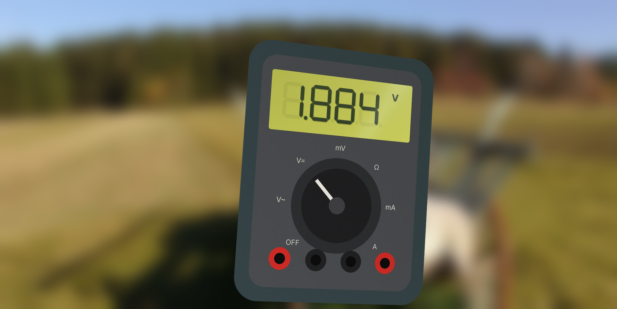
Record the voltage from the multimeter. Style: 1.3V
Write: 1.884V
